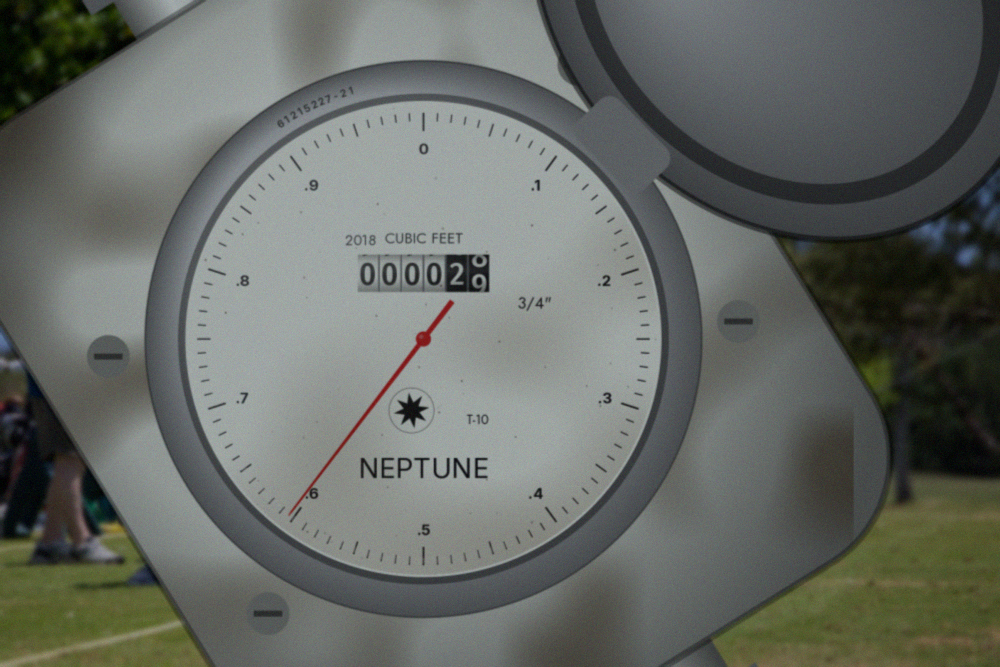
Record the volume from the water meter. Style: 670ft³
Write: 28.60ft³
